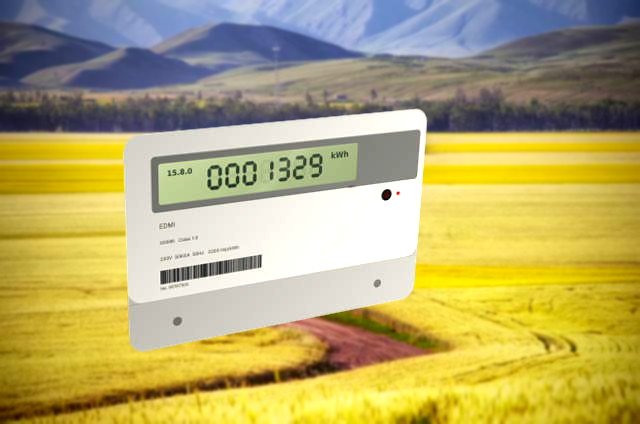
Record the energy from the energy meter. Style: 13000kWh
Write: 1329kWh
